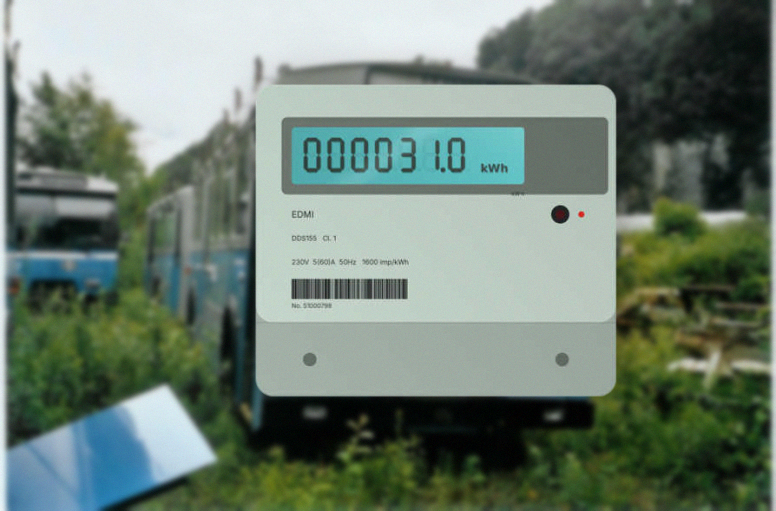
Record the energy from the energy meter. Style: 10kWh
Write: 31.0kWh
